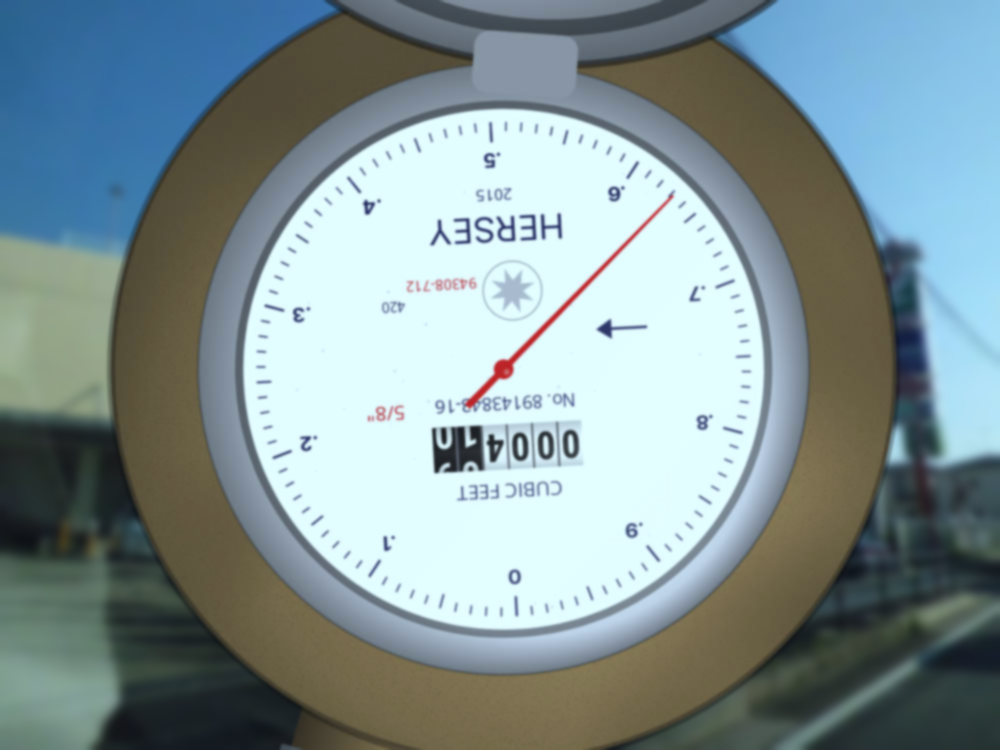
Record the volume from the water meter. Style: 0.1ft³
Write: 409.63ft³
